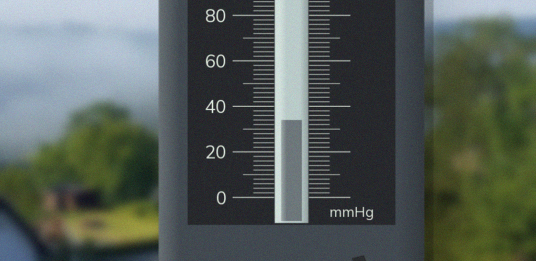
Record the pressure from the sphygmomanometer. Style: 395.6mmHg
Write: 34mmHg
